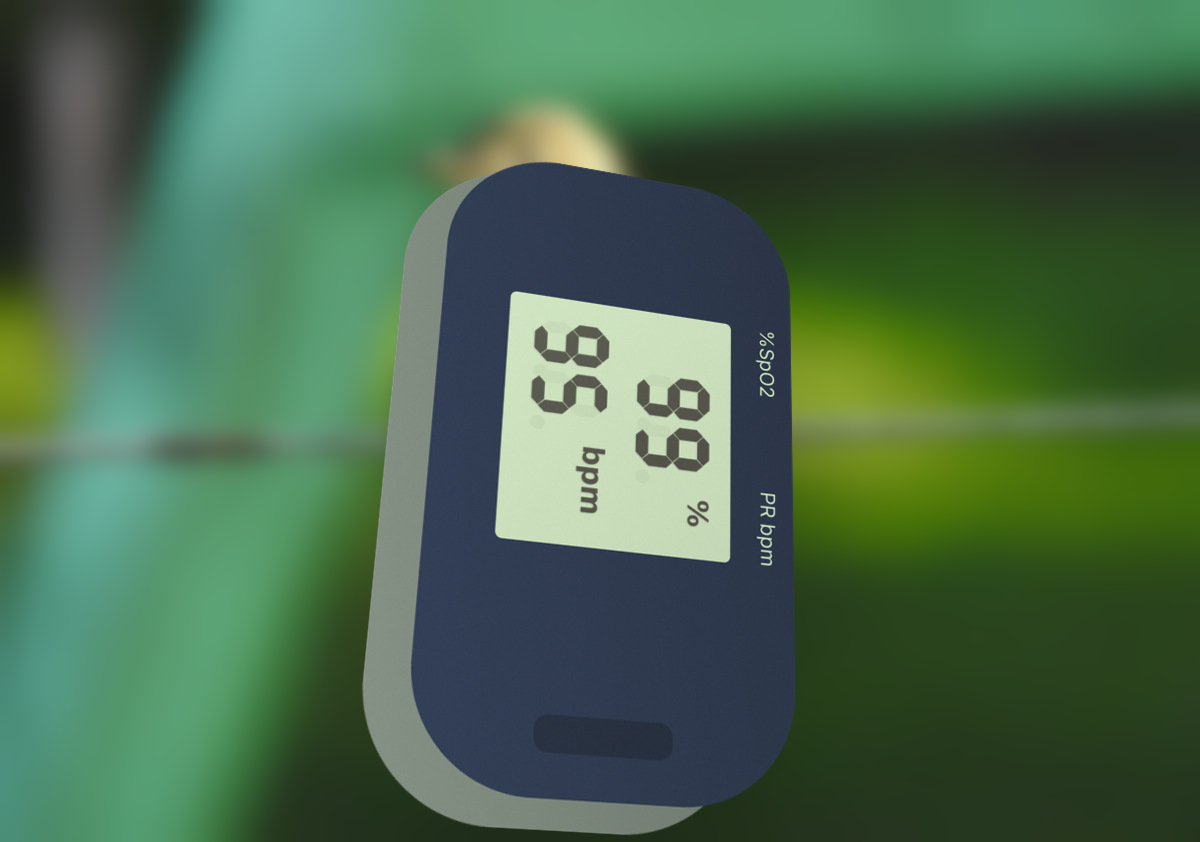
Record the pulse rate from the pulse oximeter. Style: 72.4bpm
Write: 95bpm
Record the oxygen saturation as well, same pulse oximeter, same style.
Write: 99%
